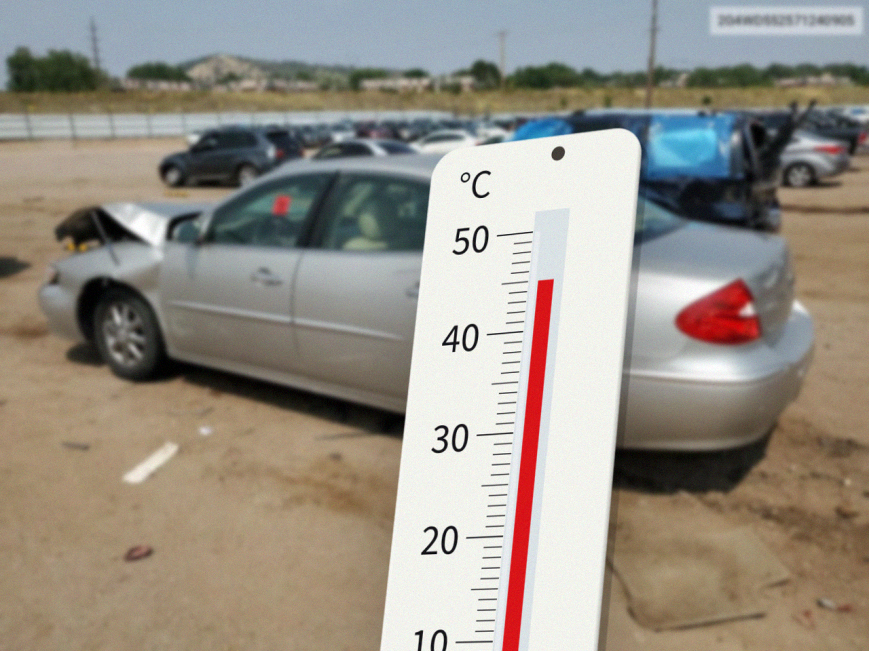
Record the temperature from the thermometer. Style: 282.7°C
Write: 45°C
